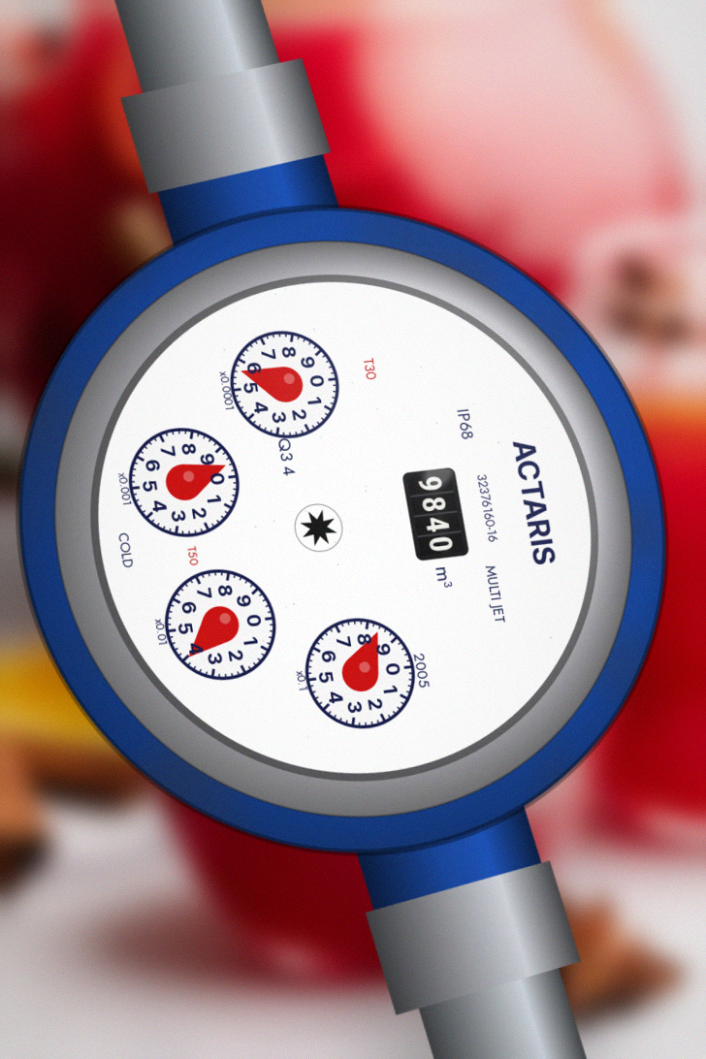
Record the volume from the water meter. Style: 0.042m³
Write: 9840.8395m³
